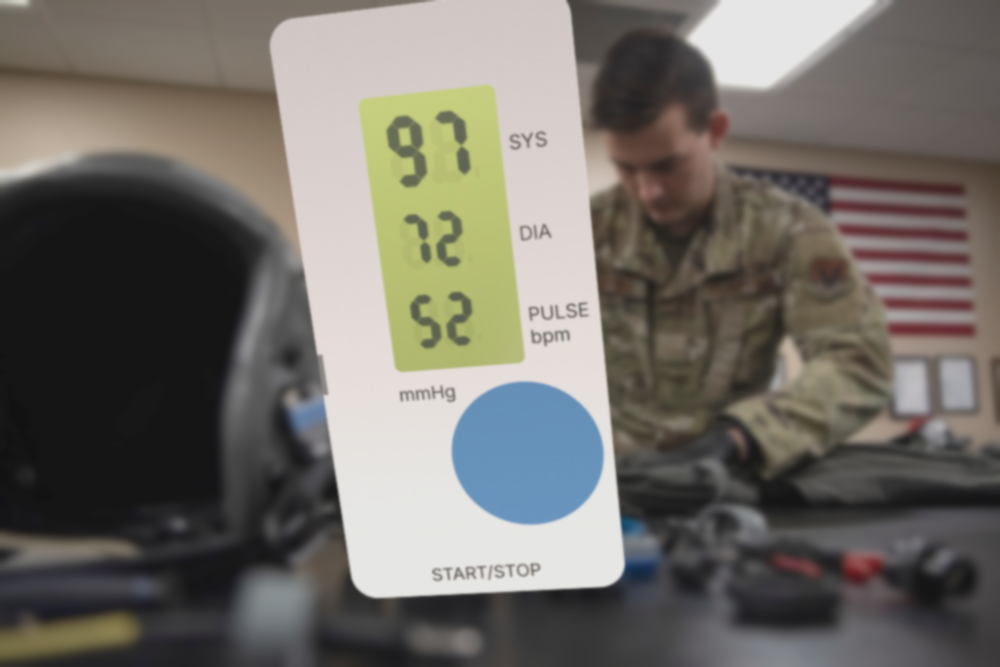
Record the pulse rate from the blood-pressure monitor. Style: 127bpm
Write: 52bpm
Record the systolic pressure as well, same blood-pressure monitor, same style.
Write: 97mmHg
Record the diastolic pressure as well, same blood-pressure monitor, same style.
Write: 72mmHg
